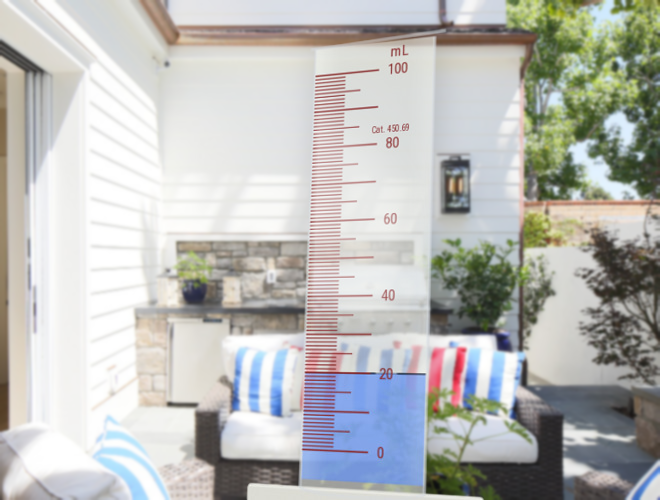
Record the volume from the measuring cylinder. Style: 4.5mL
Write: 20mL
